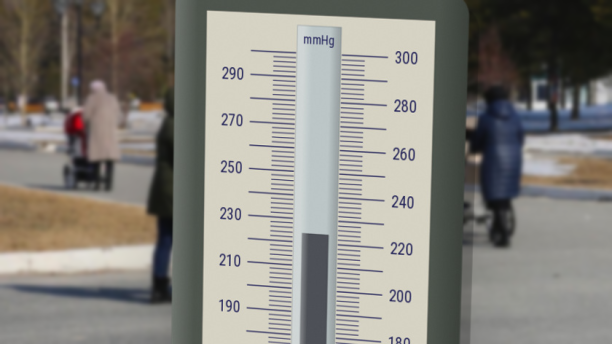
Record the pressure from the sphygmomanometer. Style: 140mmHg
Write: 224mmHg
